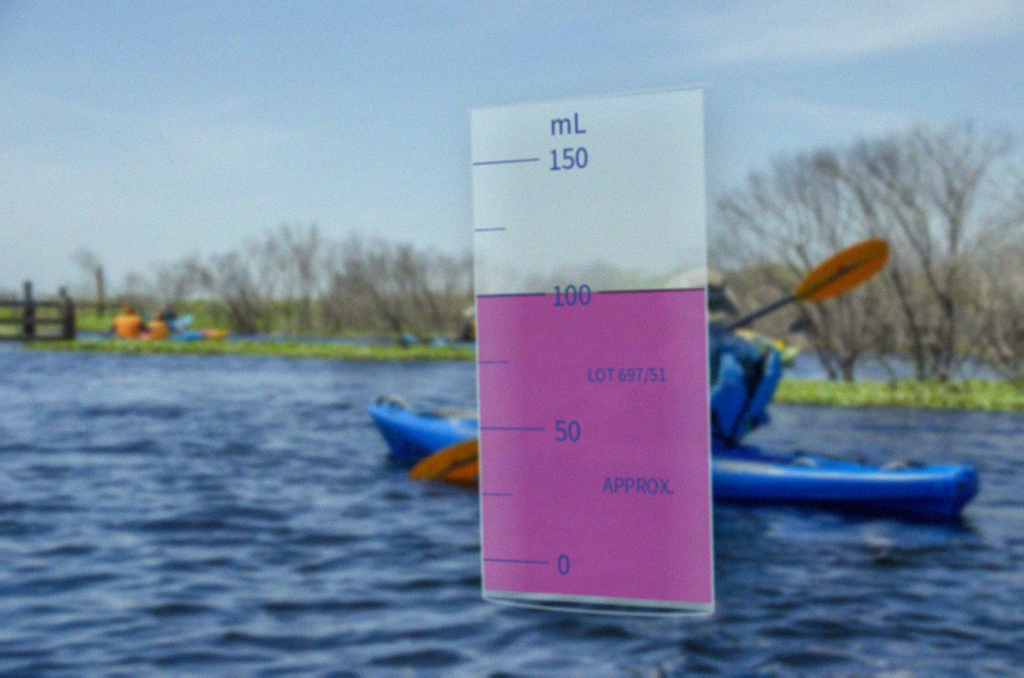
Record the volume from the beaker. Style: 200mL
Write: 100mL
